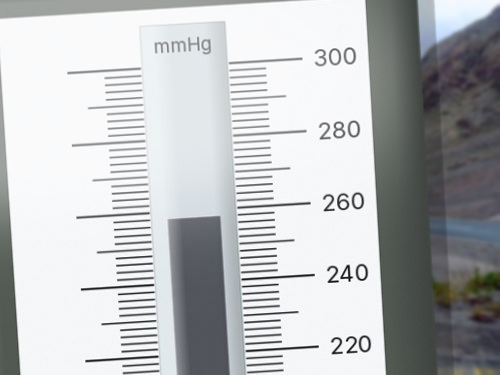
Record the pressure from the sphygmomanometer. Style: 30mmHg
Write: 258mmHg
